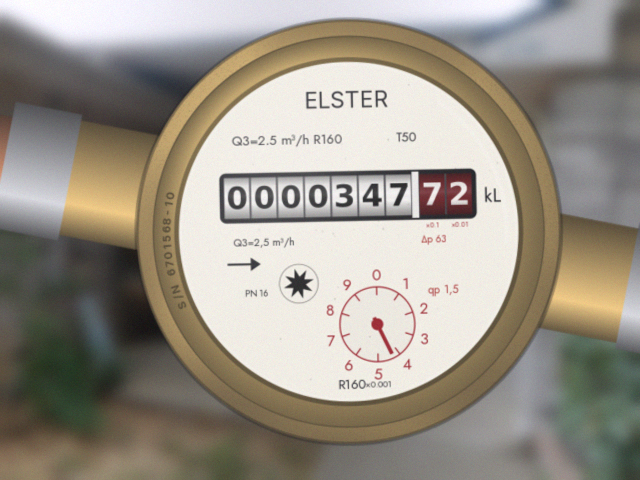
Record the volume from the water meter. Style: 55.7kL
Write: 347.724kL
